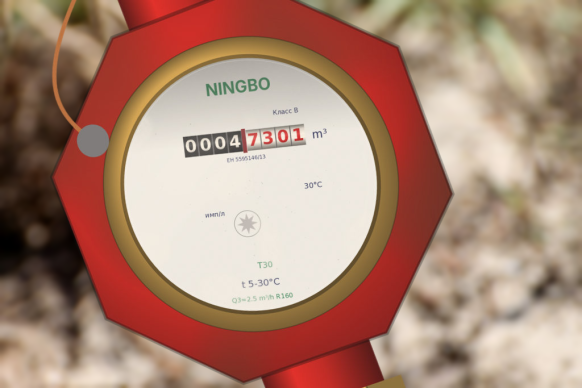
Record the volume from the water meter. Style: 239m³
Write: 4.7301m³
